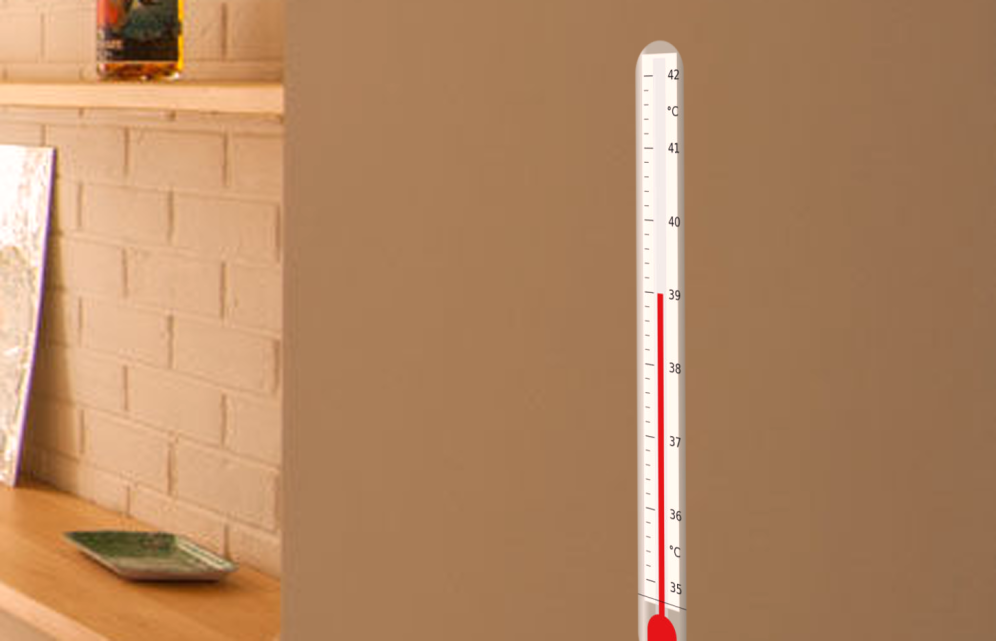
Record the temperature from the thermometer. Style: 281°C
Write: 39°C
